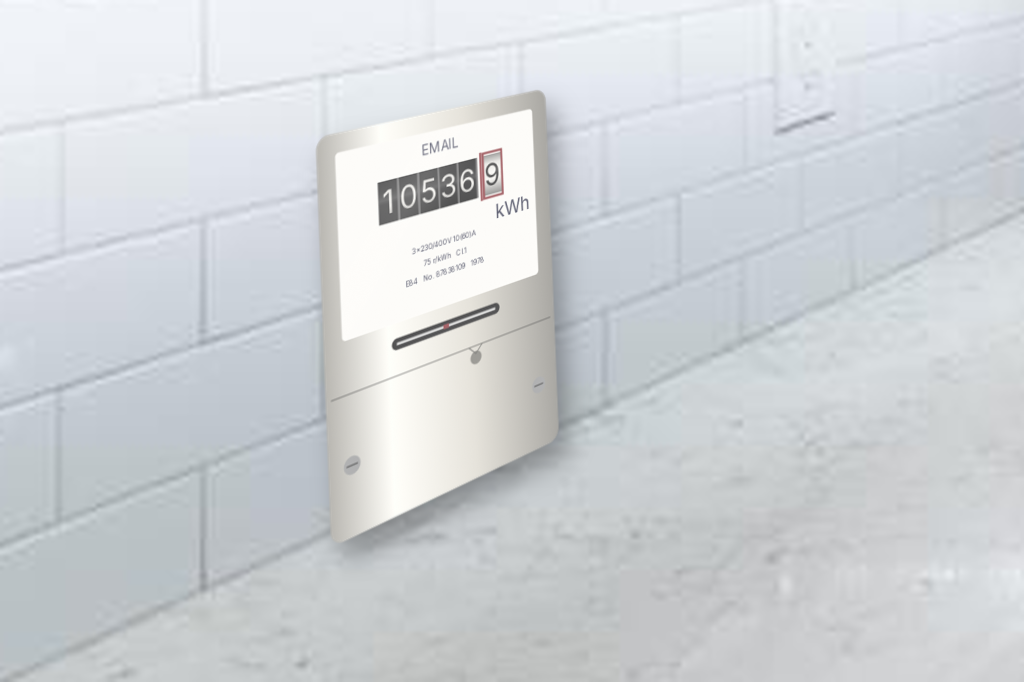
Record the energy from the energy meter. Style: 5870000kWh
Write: 10536.9kWh
